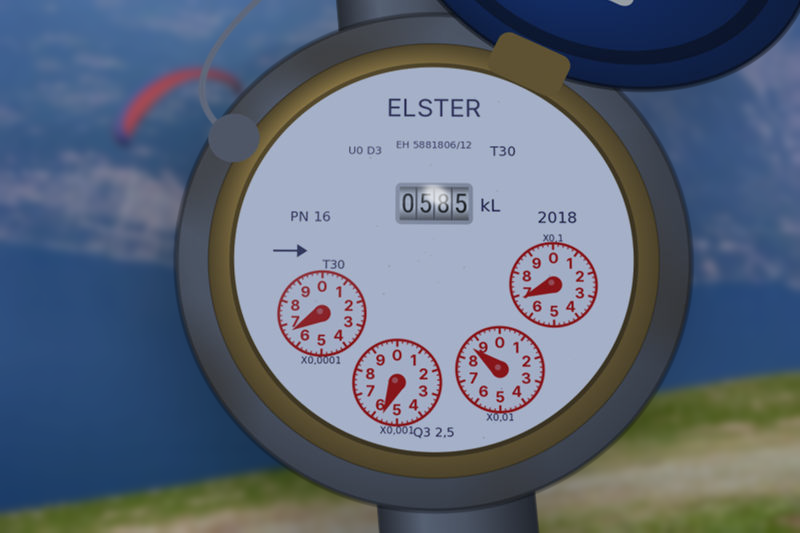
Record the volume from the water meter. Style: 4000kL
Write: 585.6856kL
